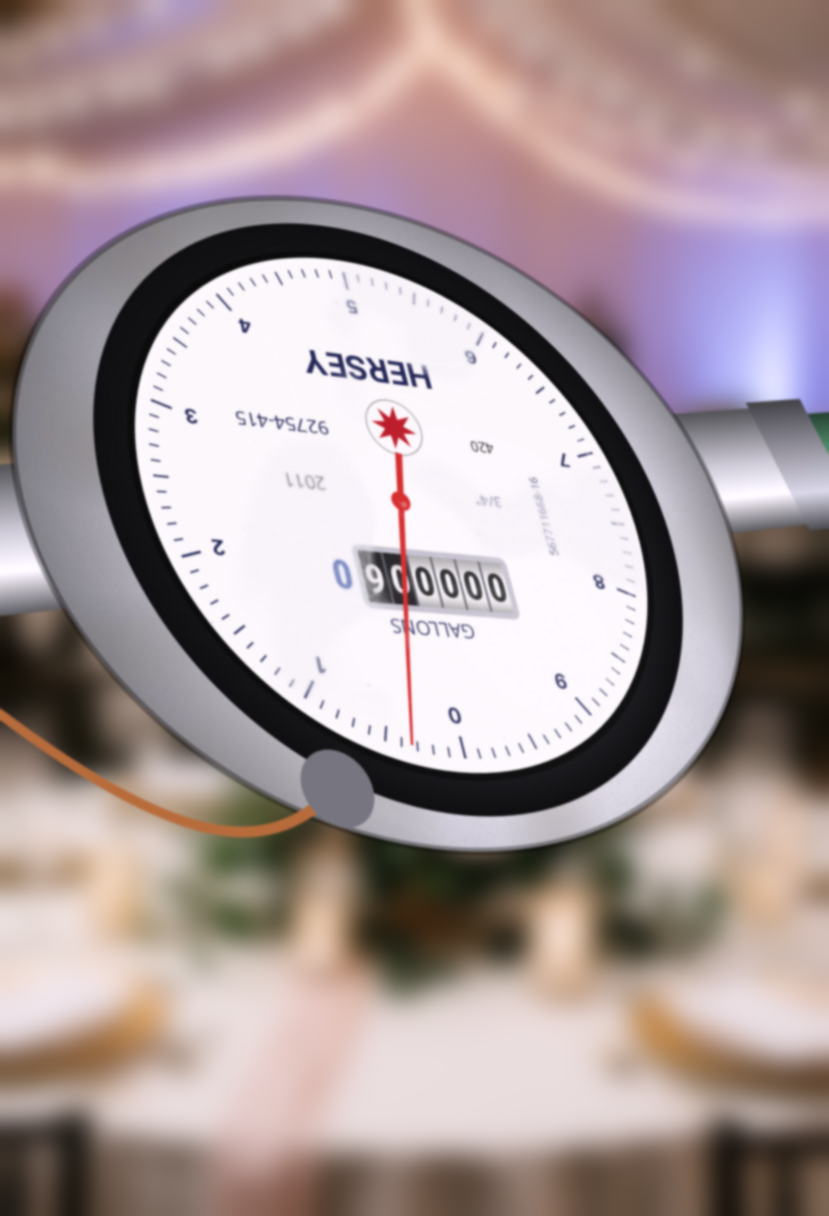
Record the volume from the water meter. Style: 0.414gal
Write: 60.3gal
